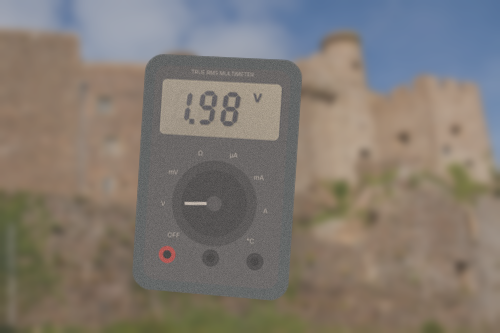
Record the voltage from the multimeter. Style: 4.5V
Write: 1.98V
